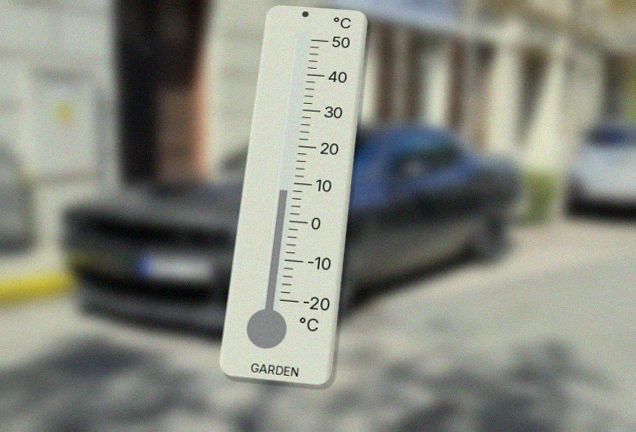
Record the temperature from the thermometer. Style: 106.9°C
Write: 8°C
